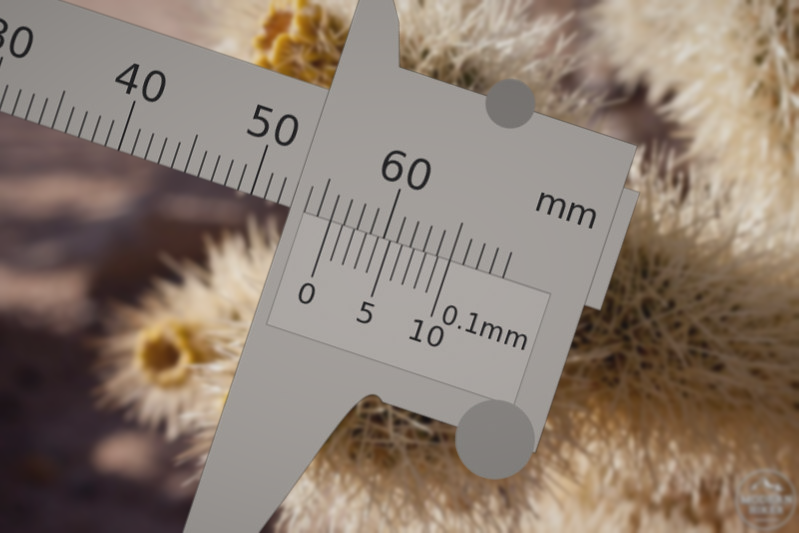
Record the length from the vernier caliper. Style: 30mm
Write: 56.0mm
